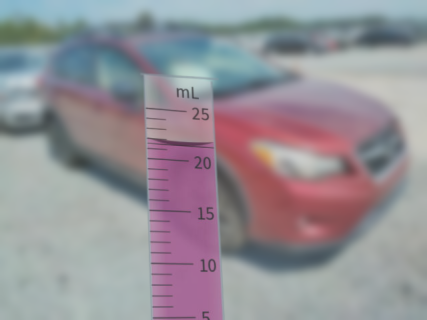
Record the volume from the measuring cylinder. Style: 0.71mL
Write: 21.5mL
